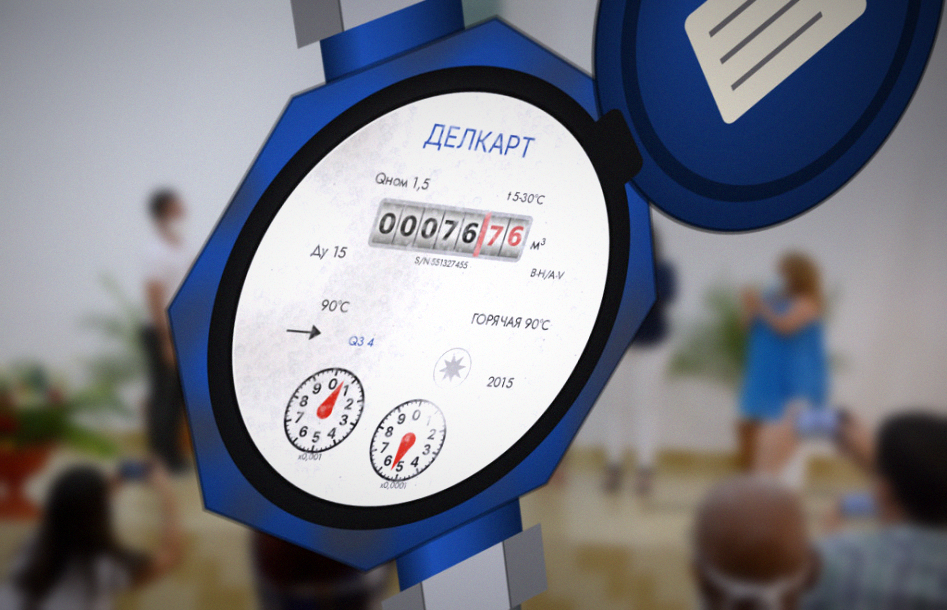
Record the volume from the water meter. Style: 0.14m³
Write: 76.7605m³
